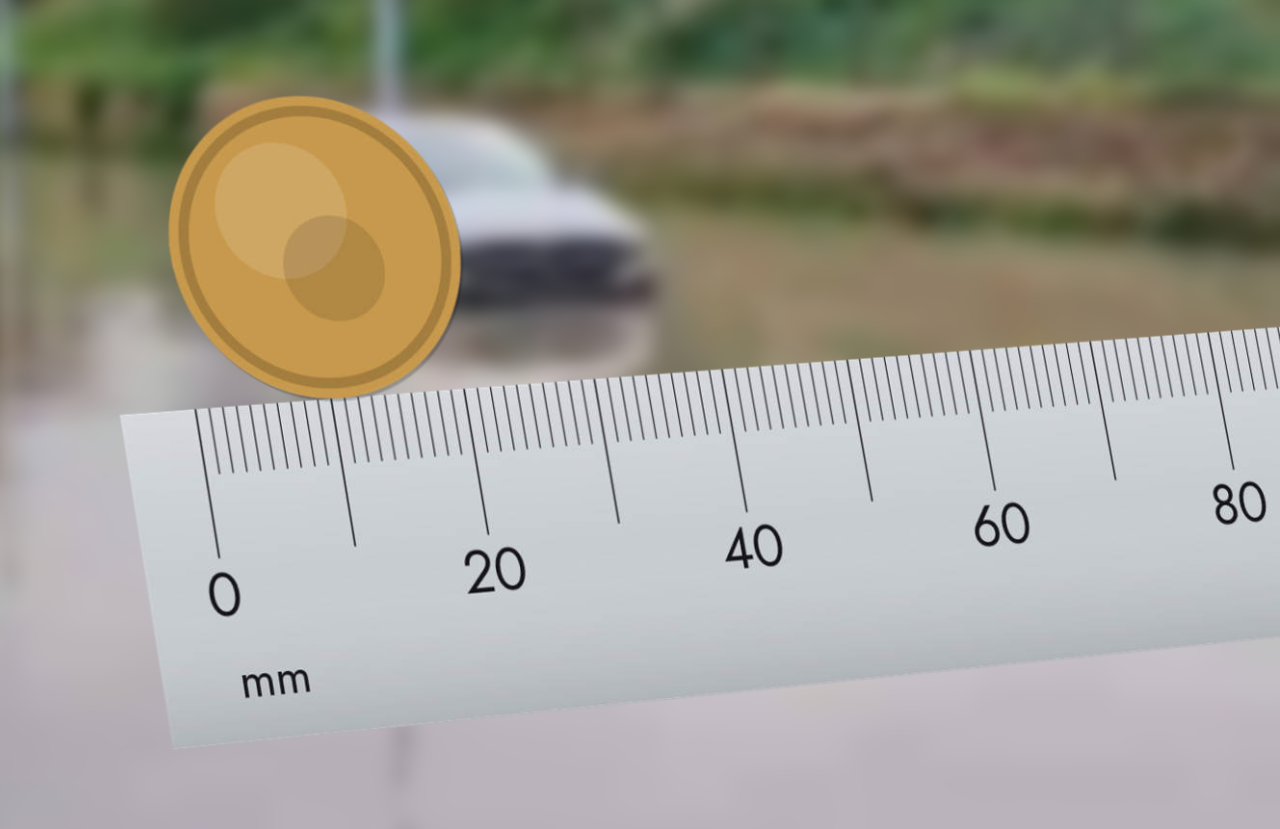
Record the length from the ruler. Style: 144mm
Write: 21.5mm
